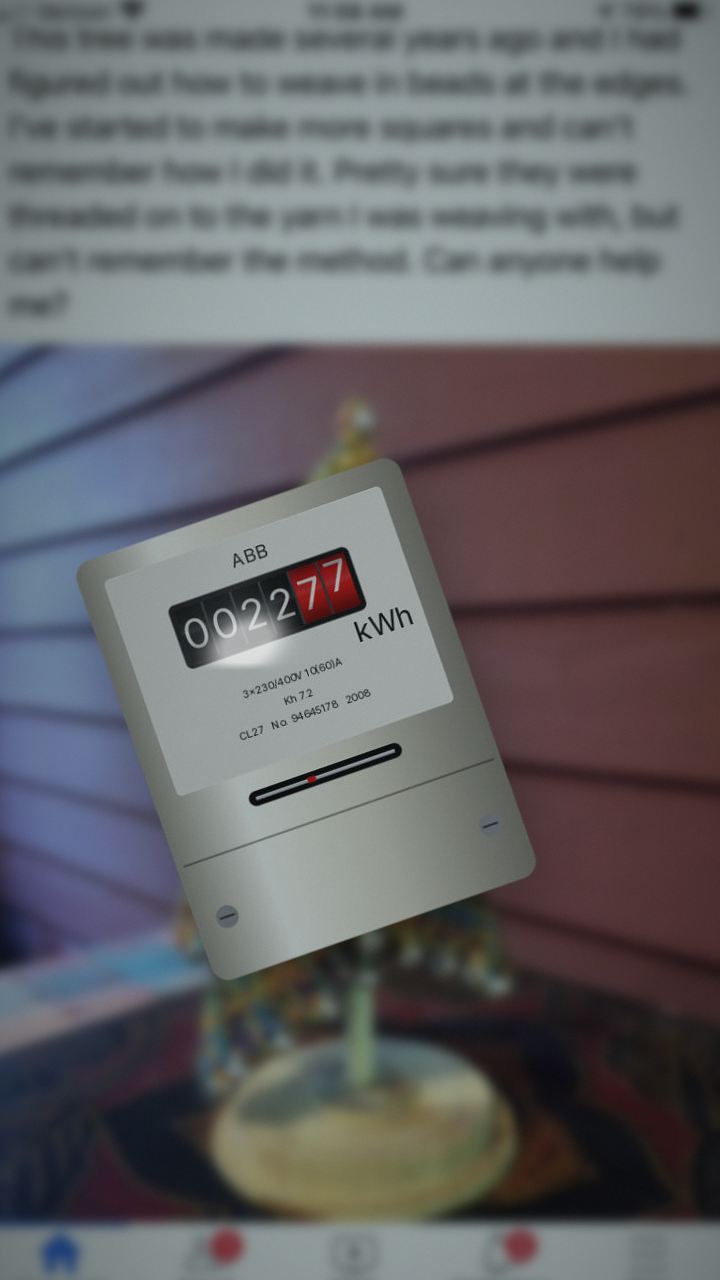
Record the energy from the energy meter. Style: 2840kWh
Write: 22.77kWh
